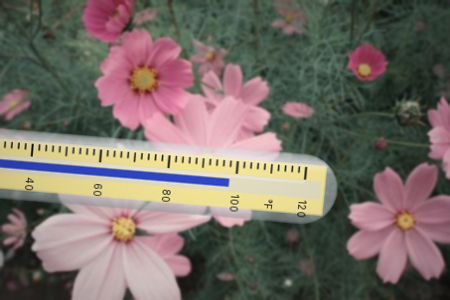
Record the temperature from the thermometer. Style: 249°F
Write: 98°F
